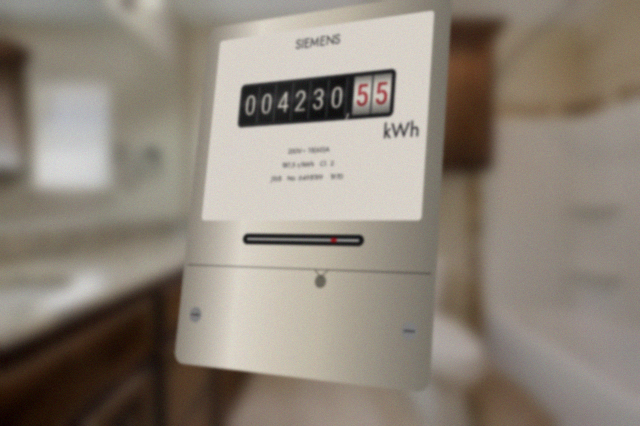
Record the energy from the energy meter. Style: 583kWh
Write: 4230.55kWh
